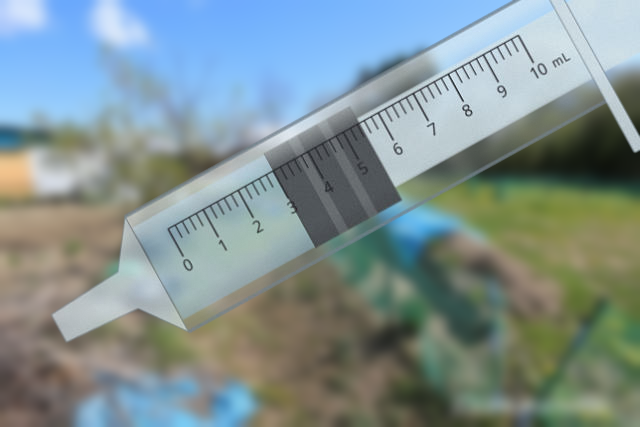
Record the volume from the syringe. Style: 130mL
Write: 3mL
